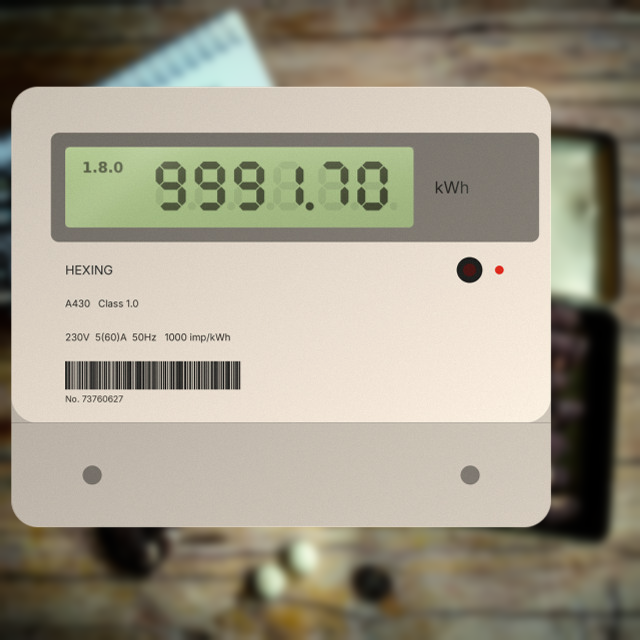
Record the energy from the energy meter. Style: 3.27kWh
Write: 9991.70kWh
